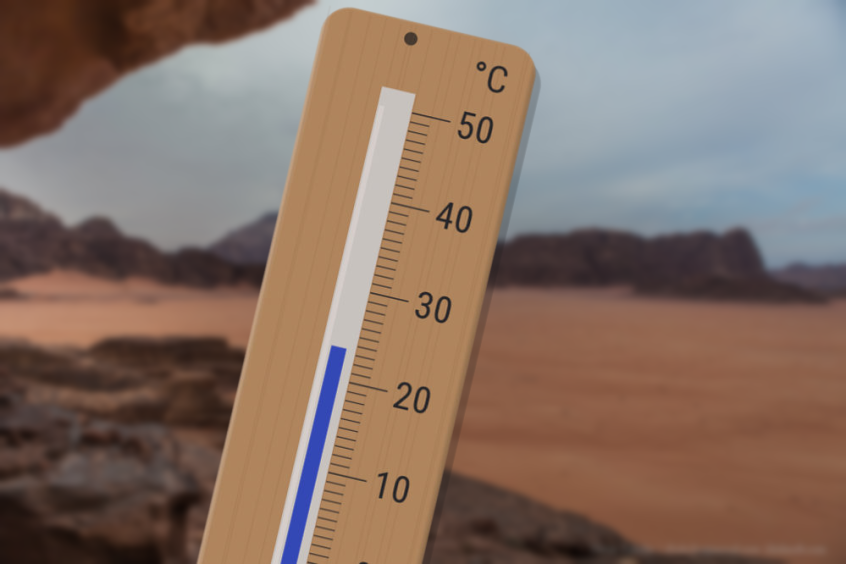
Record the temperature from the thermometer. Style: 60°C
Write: 23.5°C
